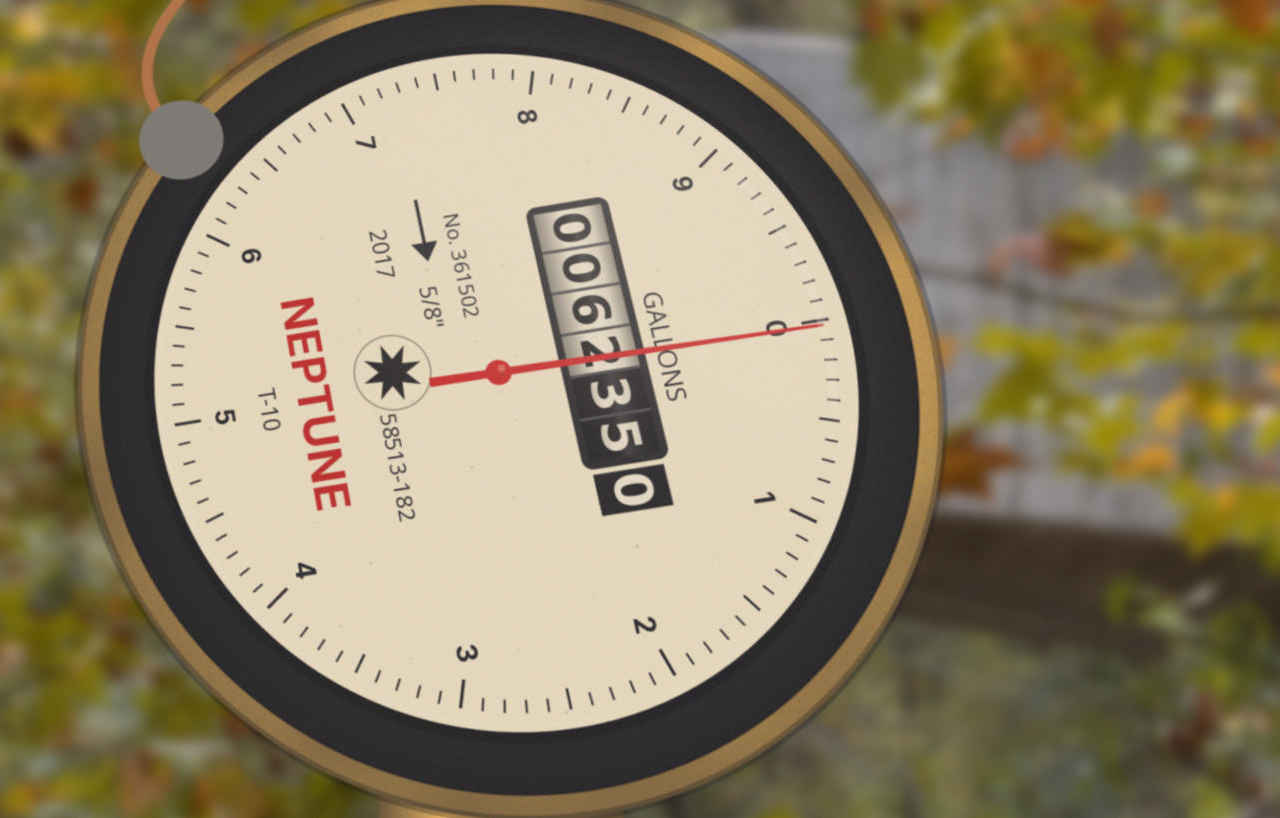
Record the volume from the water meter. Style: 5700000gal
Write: 62350.0gal
